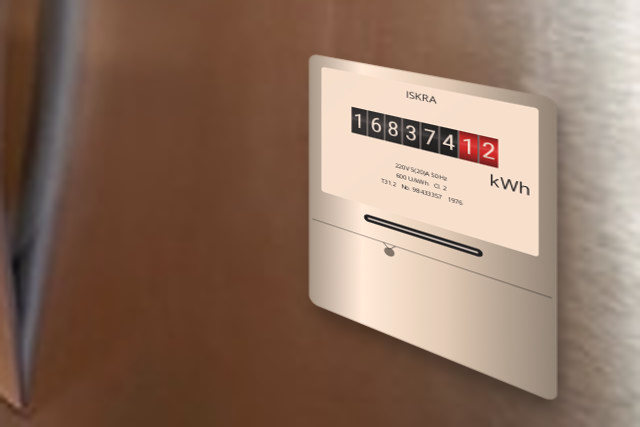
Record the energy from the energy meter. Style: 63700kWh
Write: 168374.12kWh
